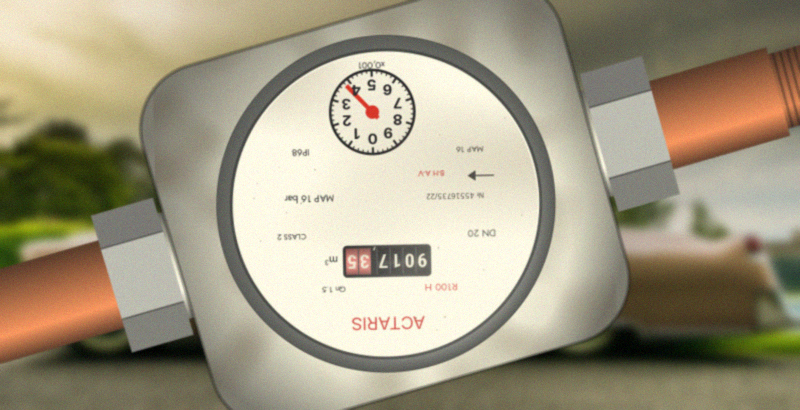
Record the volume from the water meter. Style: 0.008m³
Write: 9017.353m³
